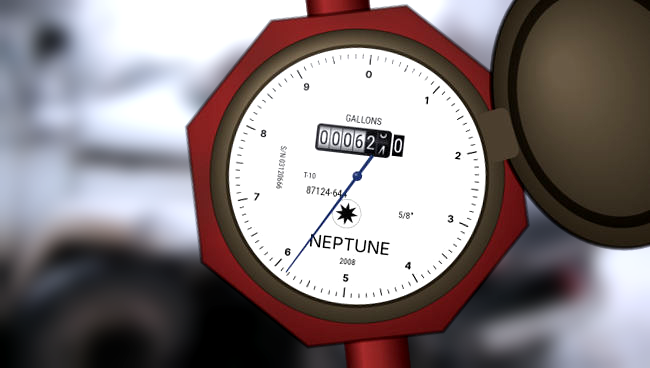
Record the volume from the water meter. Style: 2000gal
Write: 6235.8gal
